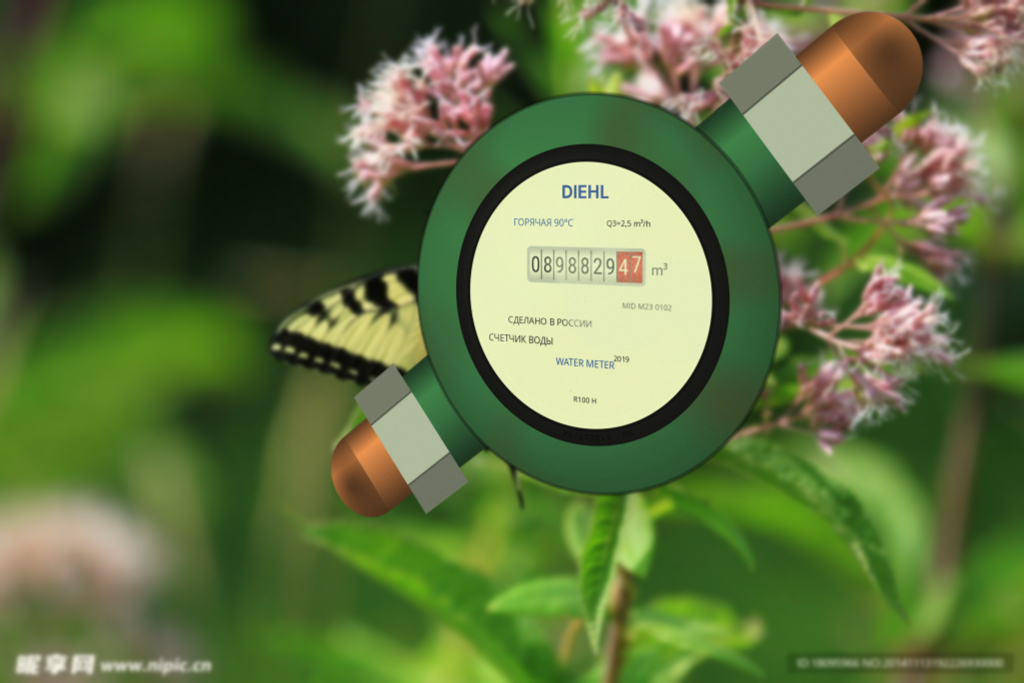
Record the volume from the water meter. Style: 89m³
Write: 898829.47m³
